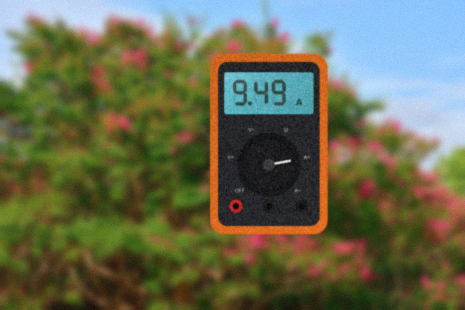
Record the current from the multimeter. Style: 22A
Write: 9.49A
